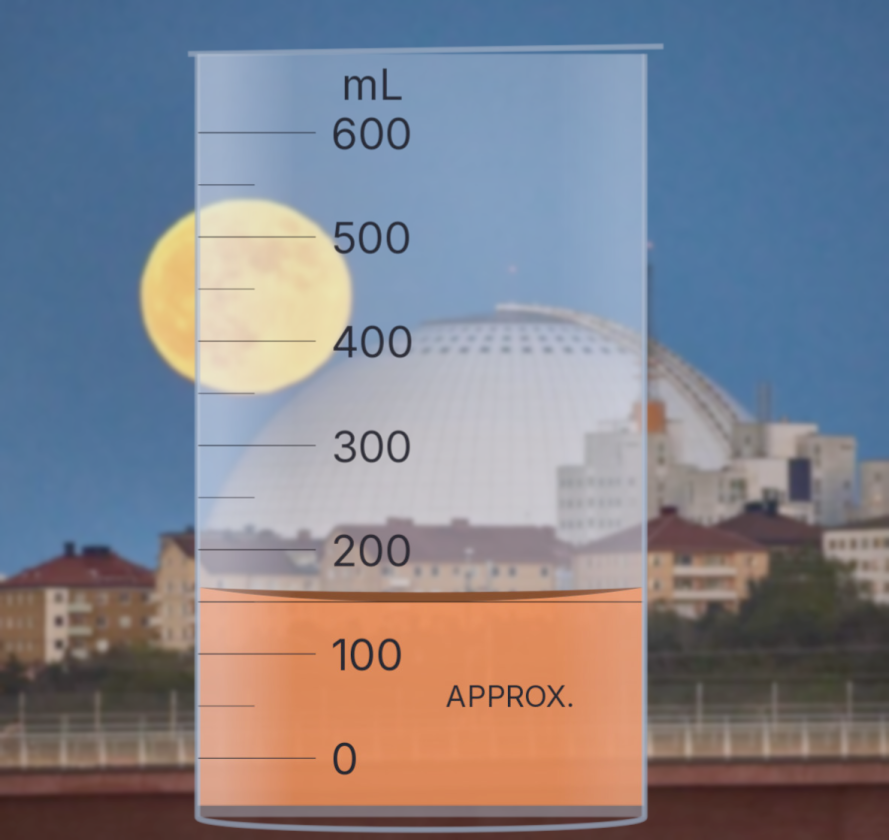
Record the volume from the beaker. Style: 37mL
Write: 150mL
